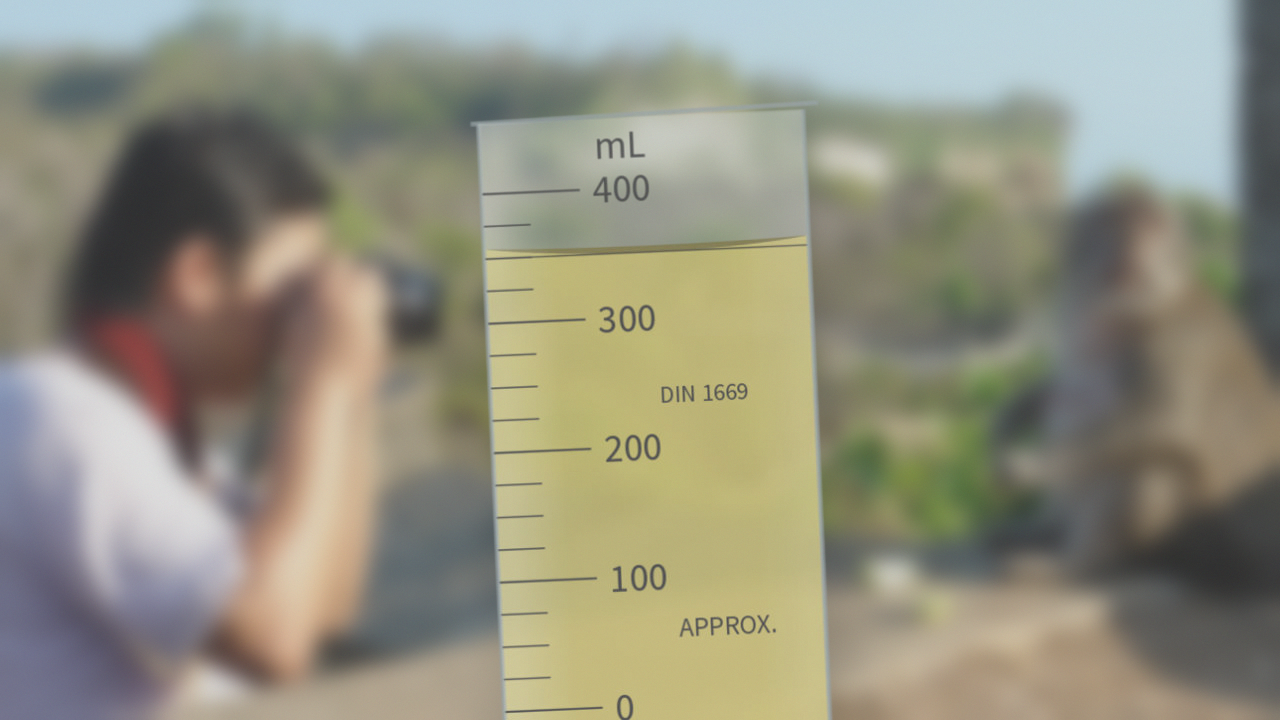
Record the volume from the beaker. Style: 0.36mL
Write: 350mL
